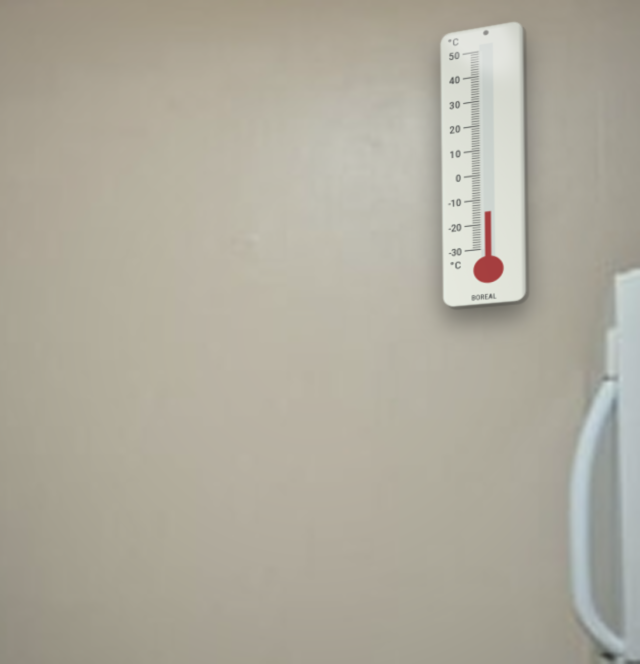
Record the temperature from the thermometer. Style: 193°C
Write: -15°C
